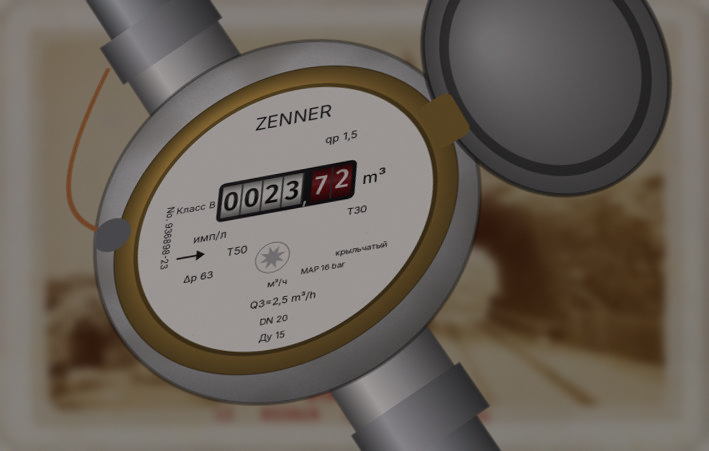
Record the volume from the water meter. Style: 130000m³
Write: 23.72m³
